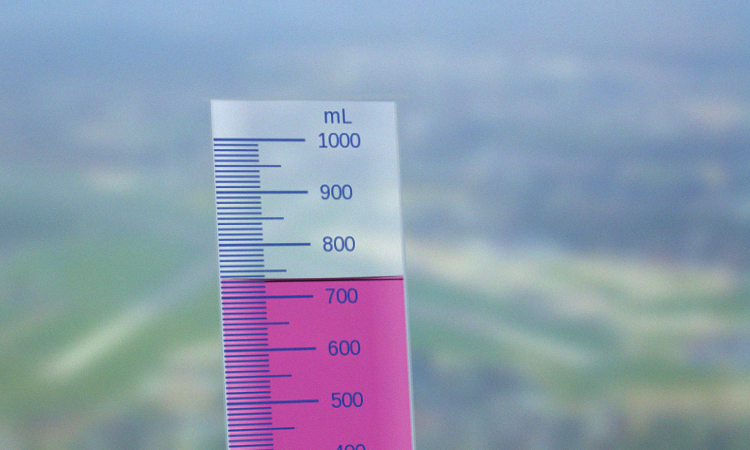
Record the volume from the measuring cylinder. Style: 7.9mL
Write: 730mL
